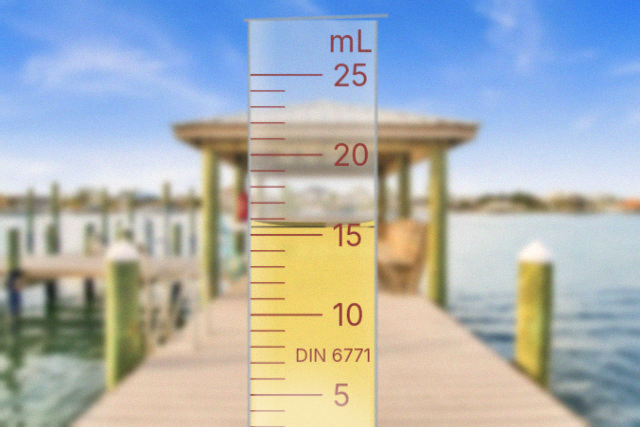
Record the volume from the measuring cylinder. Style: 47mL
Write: 15.5mL
